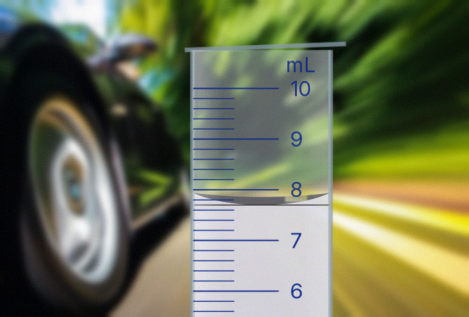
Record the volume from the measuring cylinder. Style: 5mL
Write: 7.7mL
